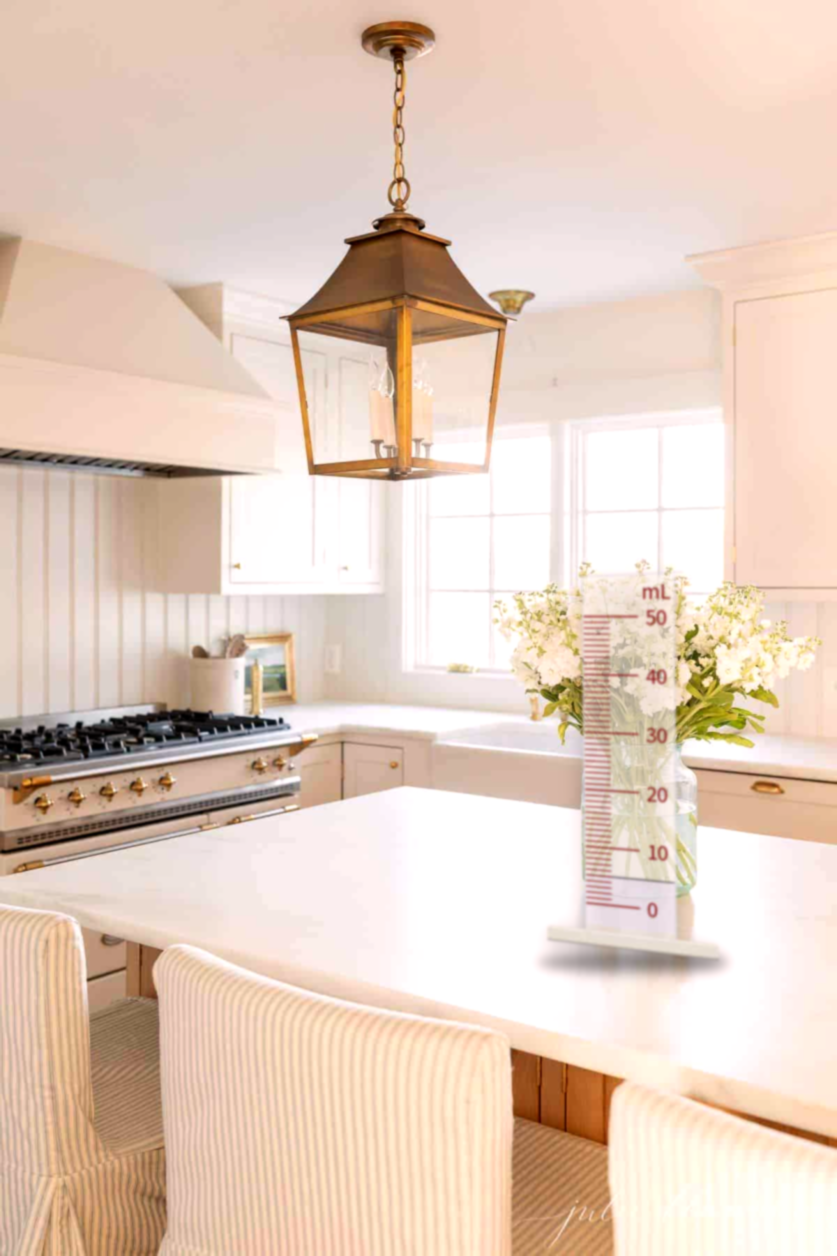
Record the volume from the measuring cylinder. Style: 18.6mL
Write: 5mL
